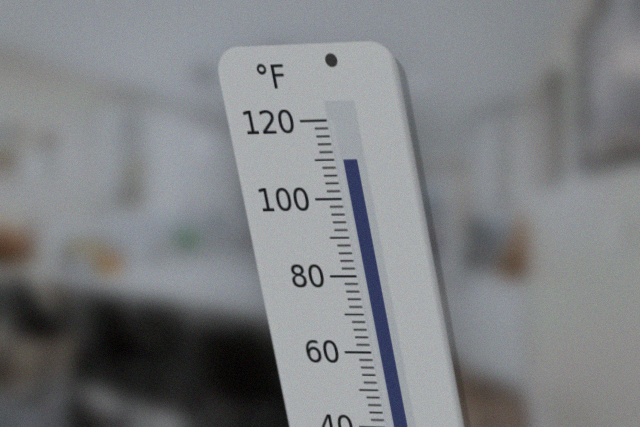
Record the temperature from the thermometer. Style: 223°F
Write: 110°F
